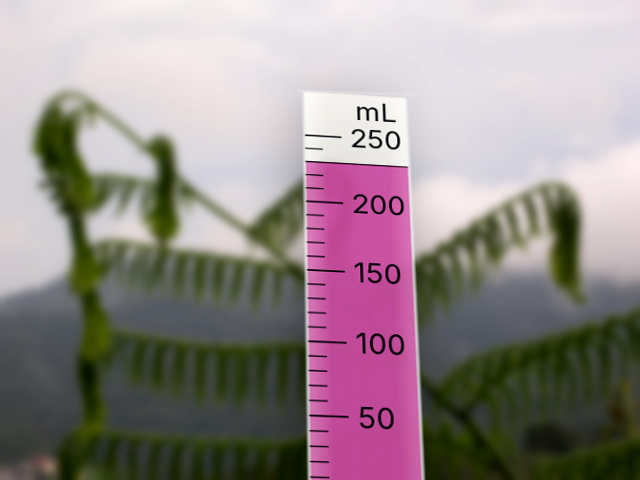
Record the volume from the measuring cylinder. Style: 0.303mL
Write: 230mL
